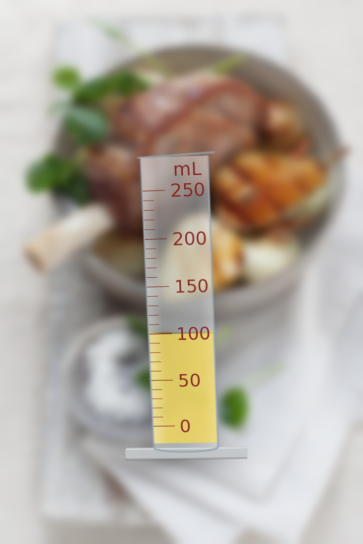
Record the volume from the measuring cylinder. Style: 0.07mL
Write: 100mL
